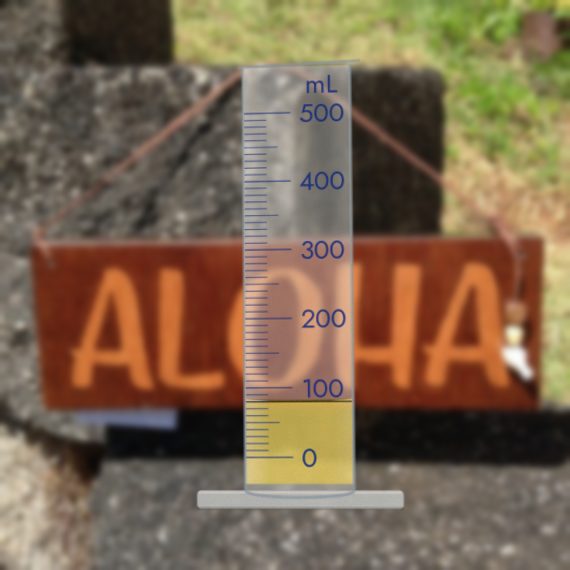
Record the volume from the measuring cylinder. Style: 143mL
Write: 80mL
